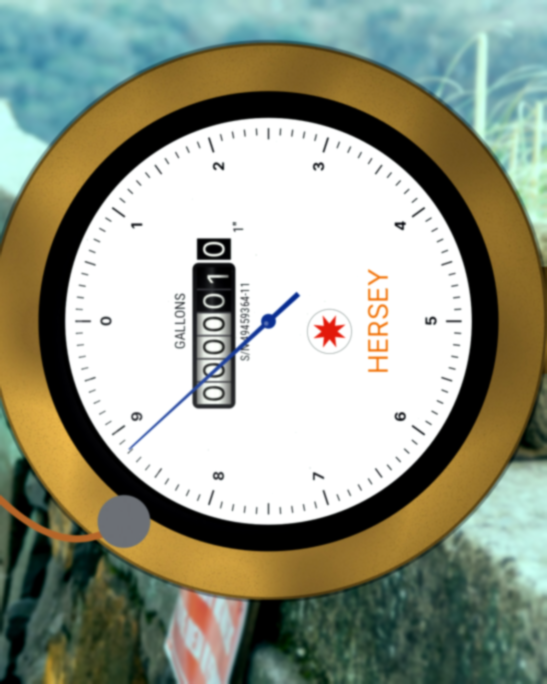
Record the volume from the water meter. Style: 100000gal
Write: 8.8gal
